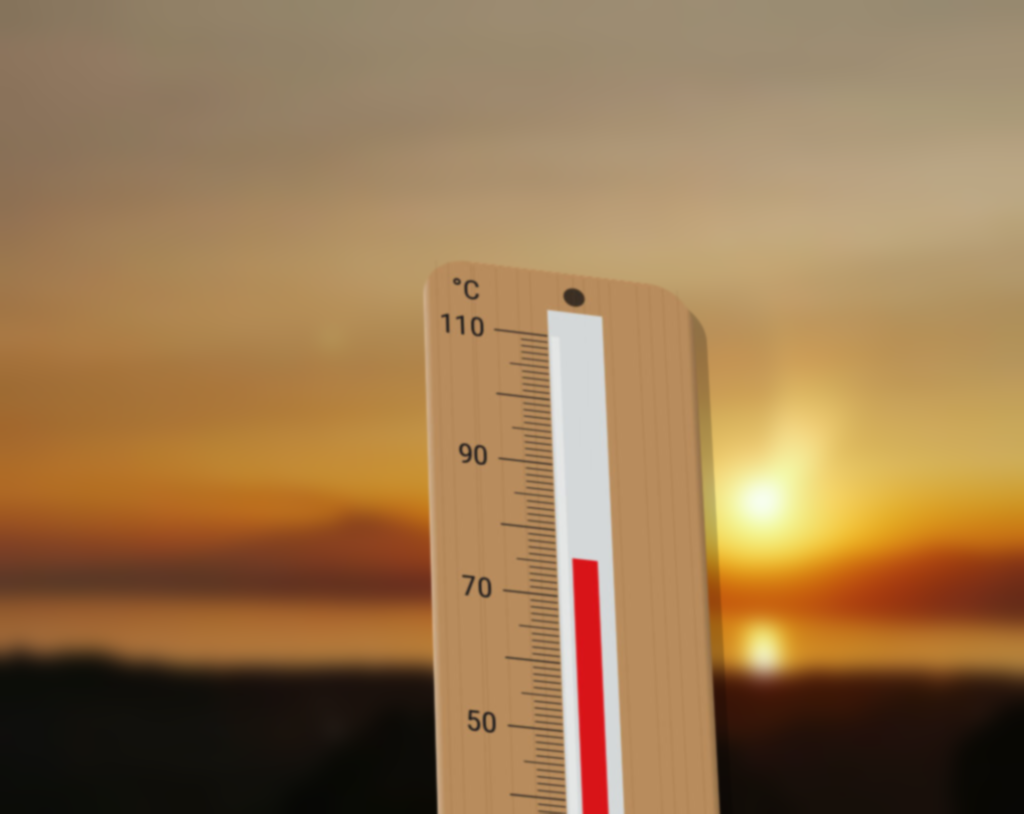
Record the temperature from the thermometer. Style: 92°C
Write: 76°C
